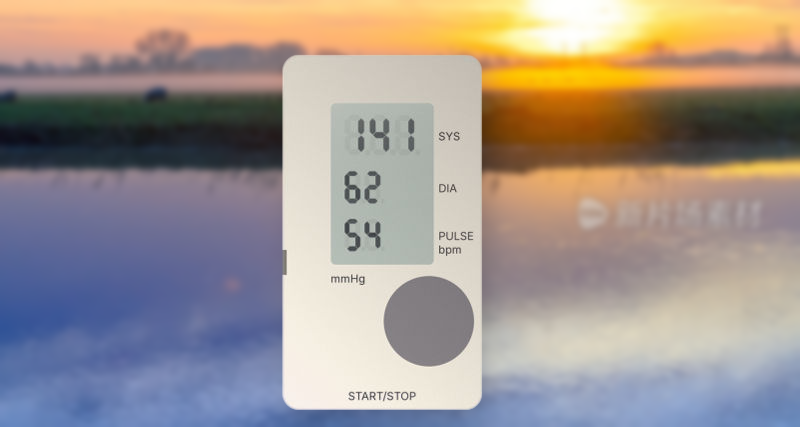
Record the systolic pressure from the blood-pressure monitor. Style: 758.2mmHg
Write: 141mmHg
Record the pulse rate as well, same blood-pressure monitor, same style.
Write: 54bpm
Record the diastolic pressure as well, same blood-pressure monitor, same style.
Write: 62mmHg
